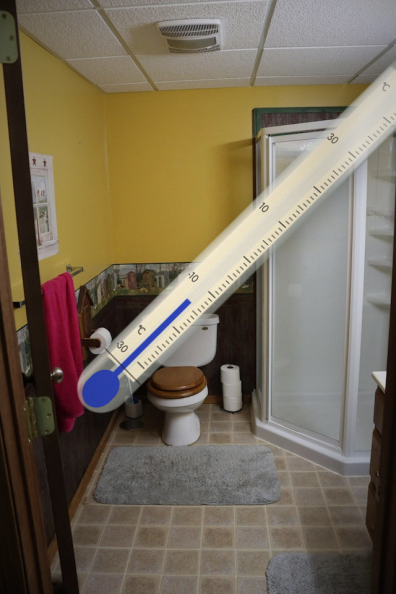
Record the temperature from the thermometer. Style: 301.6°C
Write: -14°C
